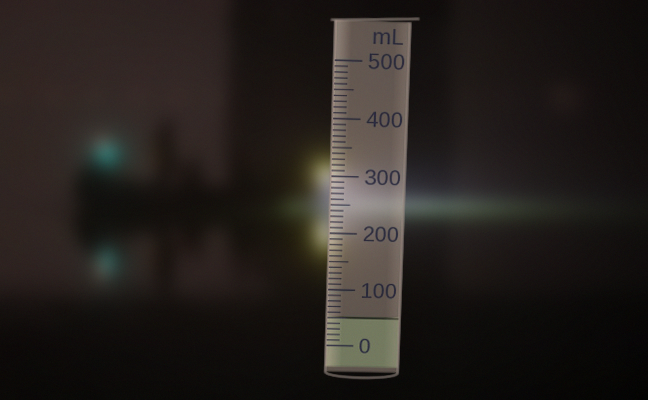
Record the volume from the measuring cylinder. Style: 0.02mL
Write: 50mL
